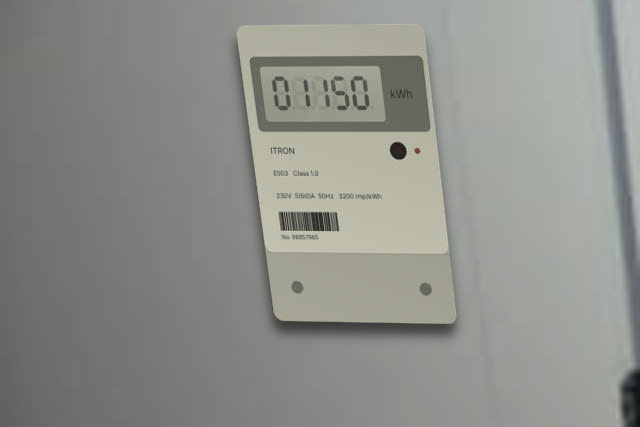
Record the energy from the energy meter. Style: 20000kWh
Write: 1150kWh
